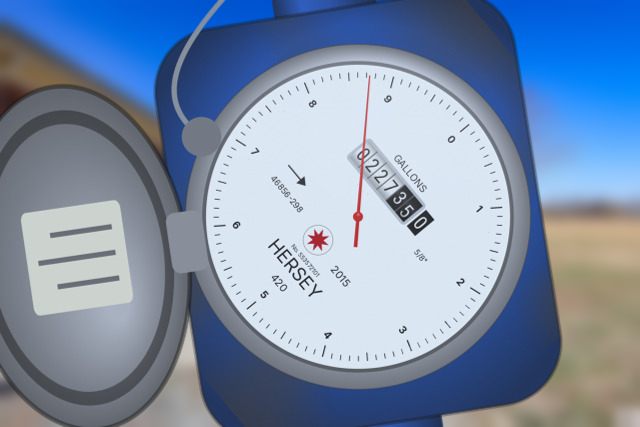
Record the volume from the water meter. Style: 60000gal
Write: 227348.7gal
